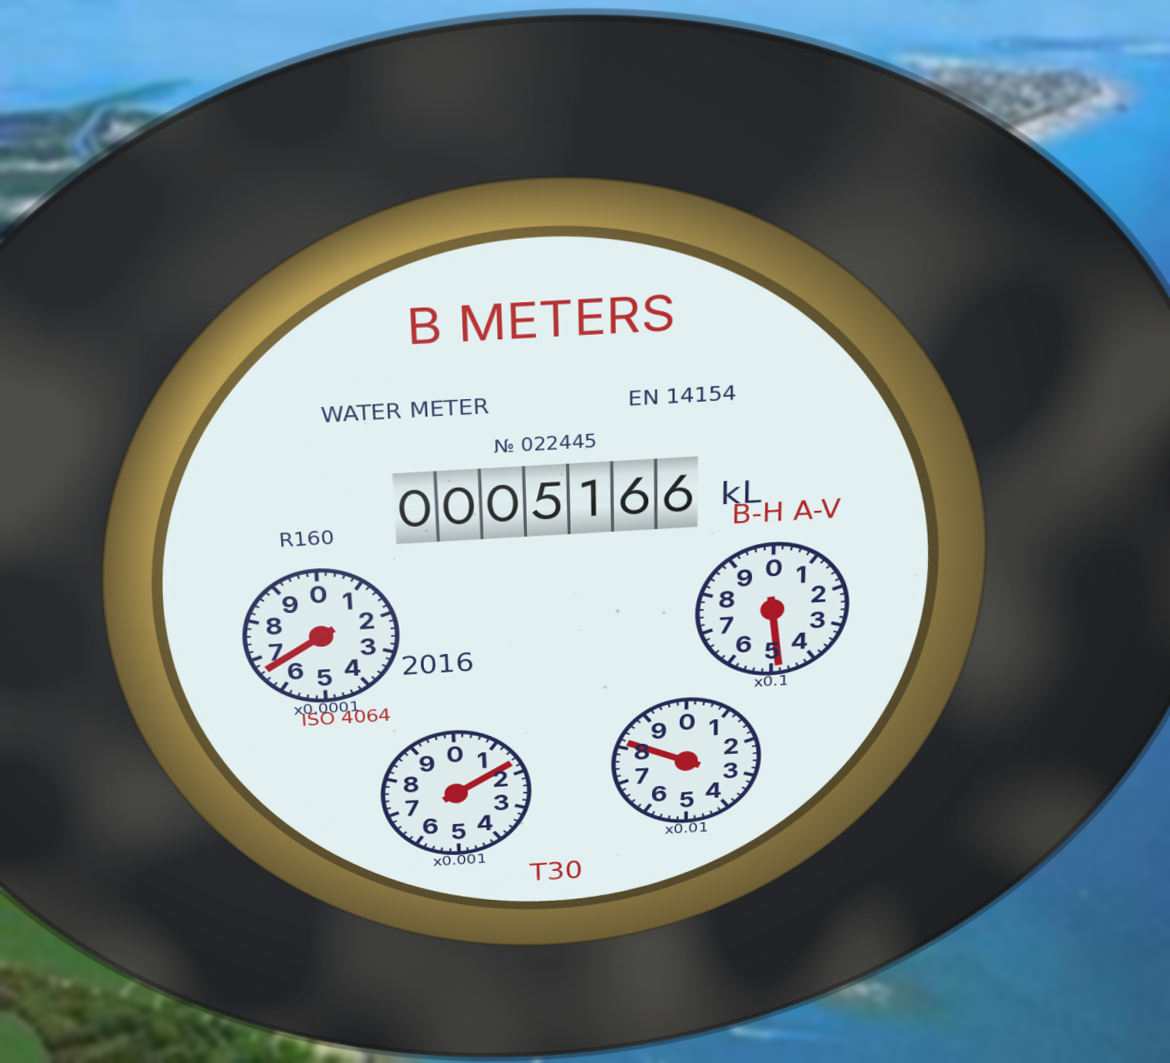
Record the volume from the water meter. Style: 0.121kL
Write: 5166.4816kL
